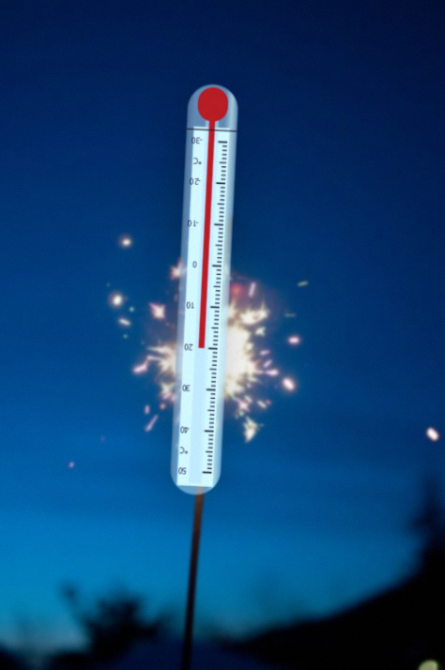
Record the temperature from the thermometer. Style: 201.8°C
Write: 20°C
